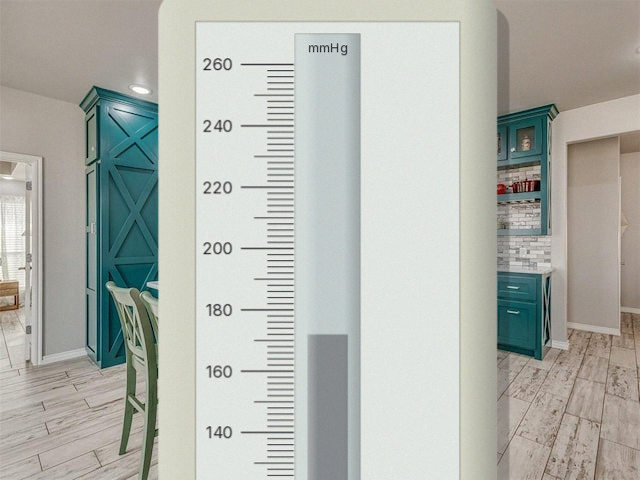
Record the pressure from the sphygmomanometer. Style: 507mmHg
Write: 172mmHg
